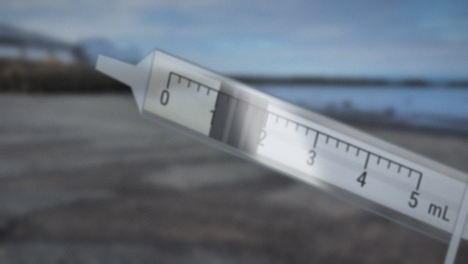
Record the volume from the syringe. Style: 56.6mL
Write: 1mL
